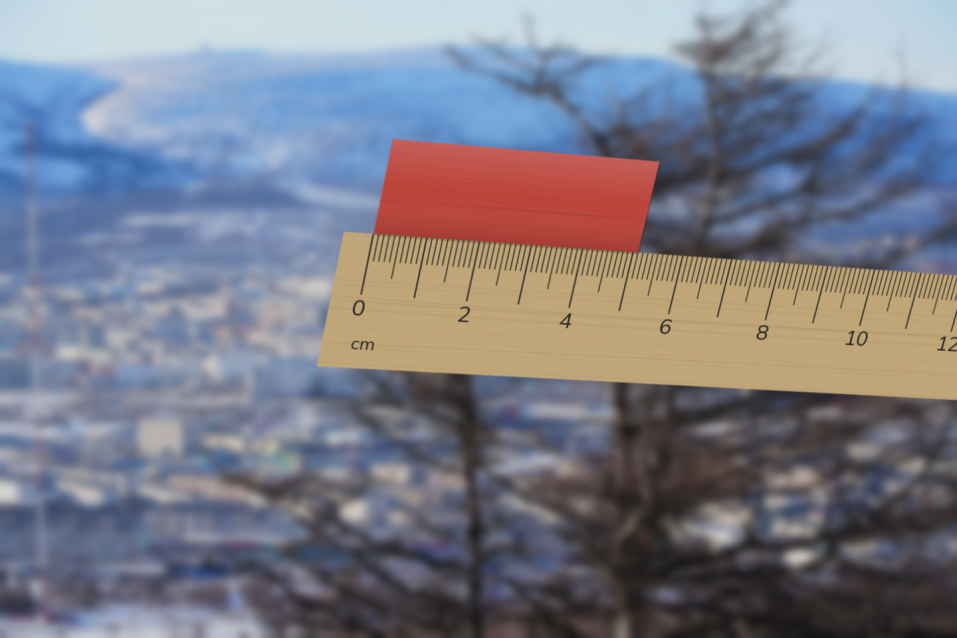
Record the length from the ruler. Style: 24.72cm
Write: 5.1cm
